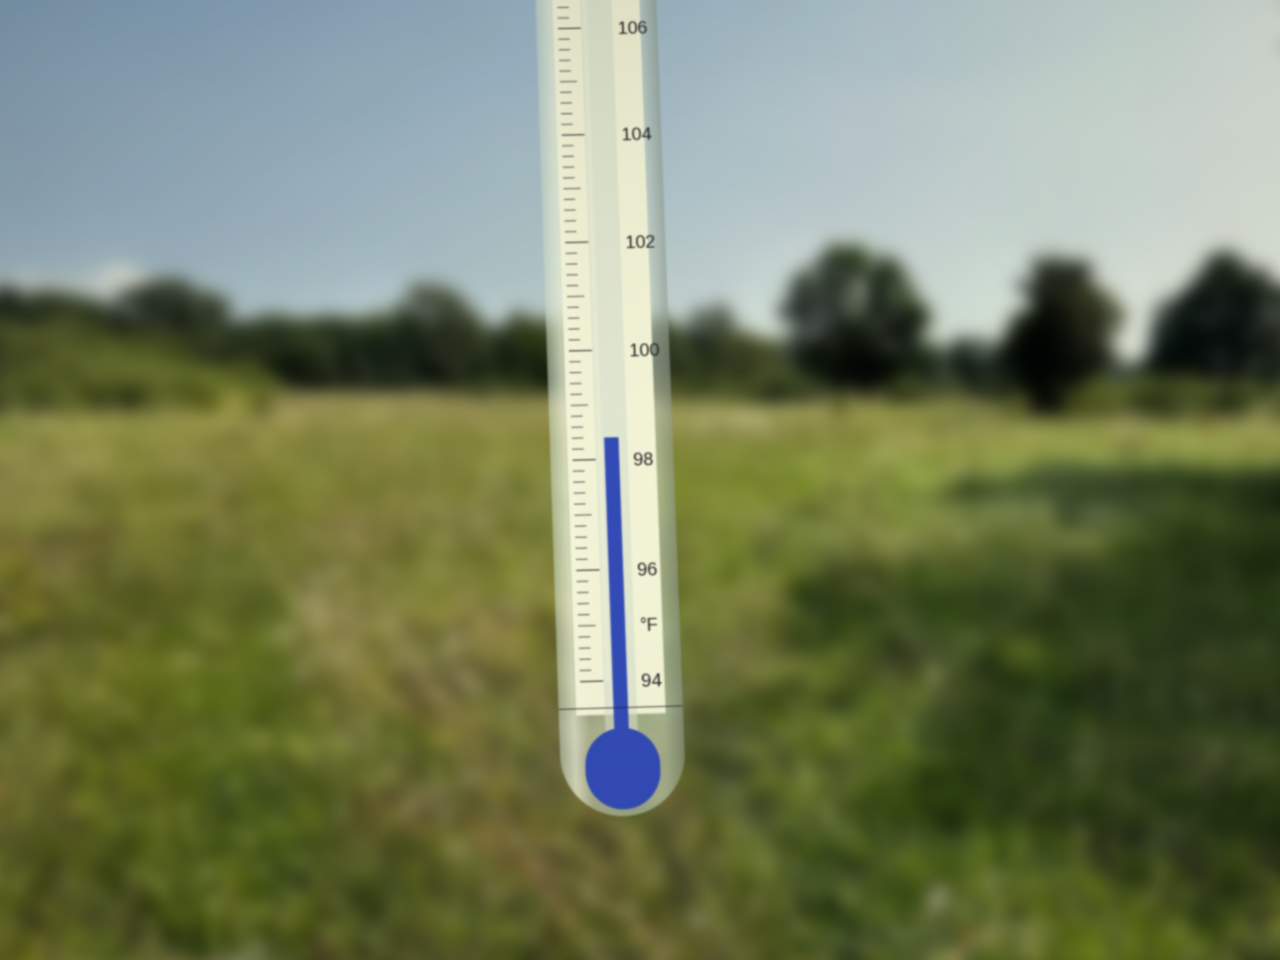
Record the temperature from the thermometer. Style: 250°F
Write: 98.4°F
